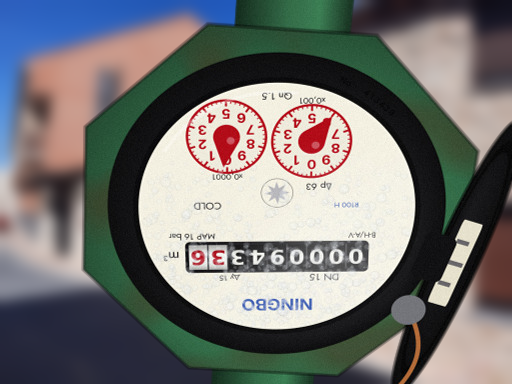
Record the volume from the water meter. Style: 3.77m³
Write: 943.3660m³
